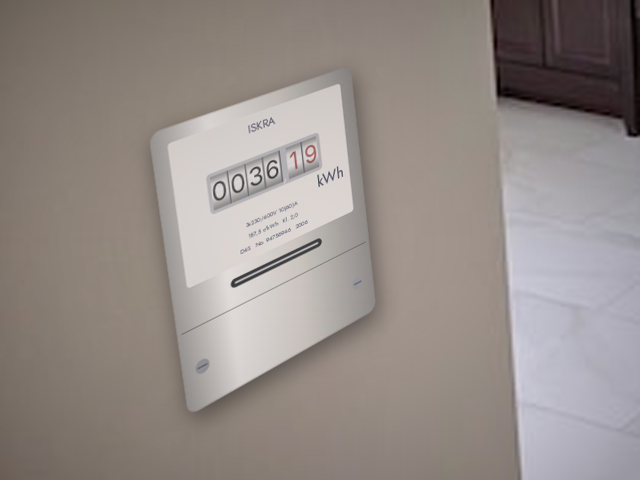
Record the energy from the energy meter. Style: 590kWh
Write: 36.19kWh
